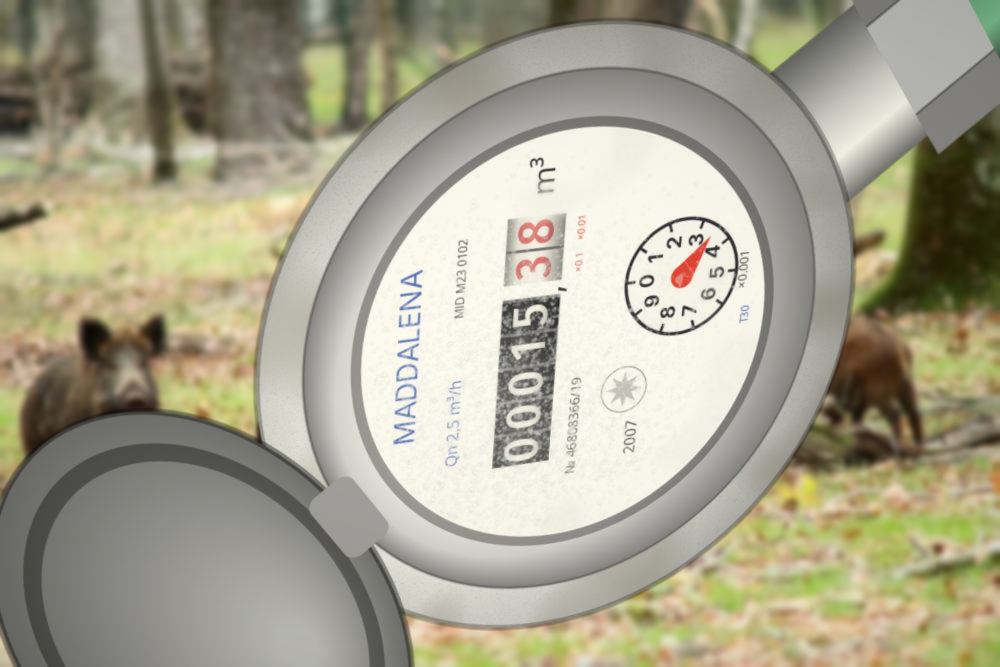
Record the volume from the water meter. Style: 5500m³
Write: 15.383m³
